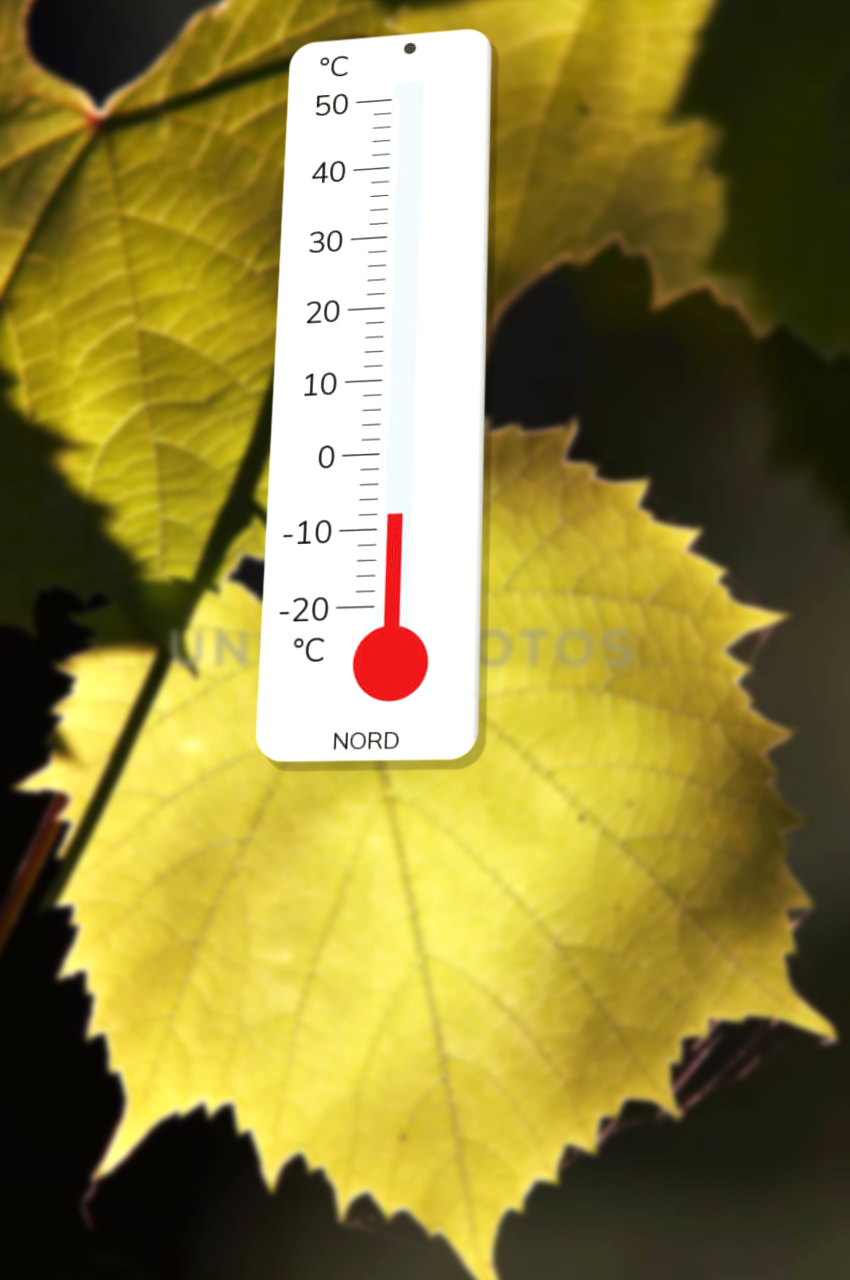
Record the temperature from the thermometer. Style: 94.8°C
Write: -8°C
